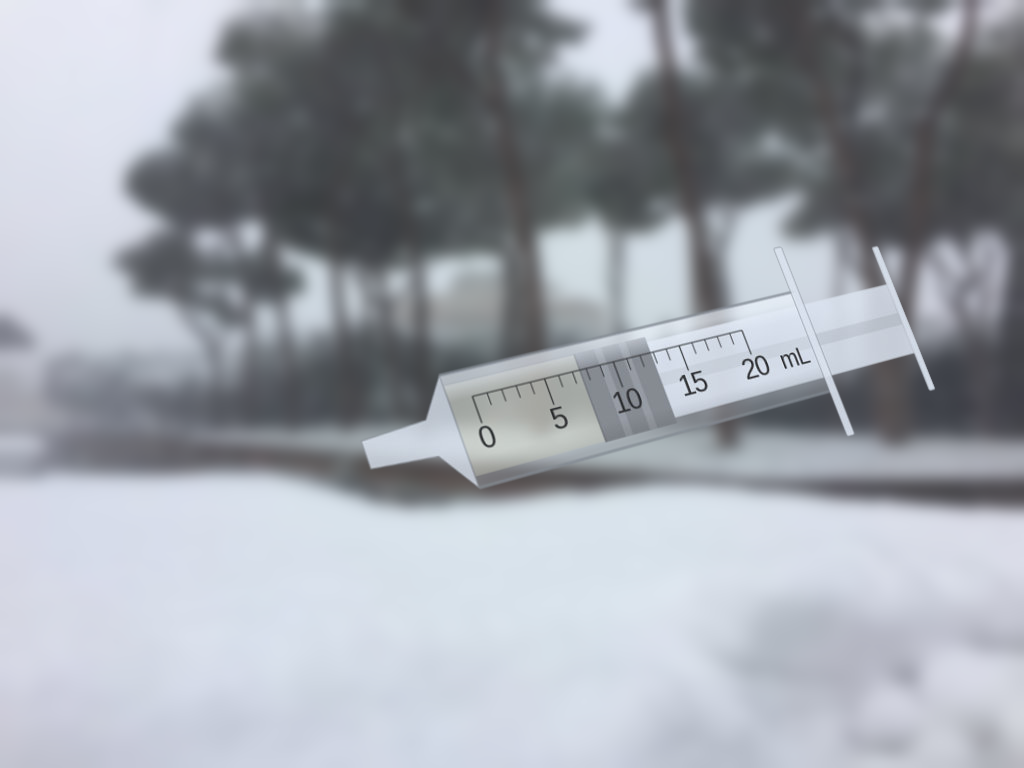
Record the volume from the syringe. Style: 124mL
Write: 7.5mL
